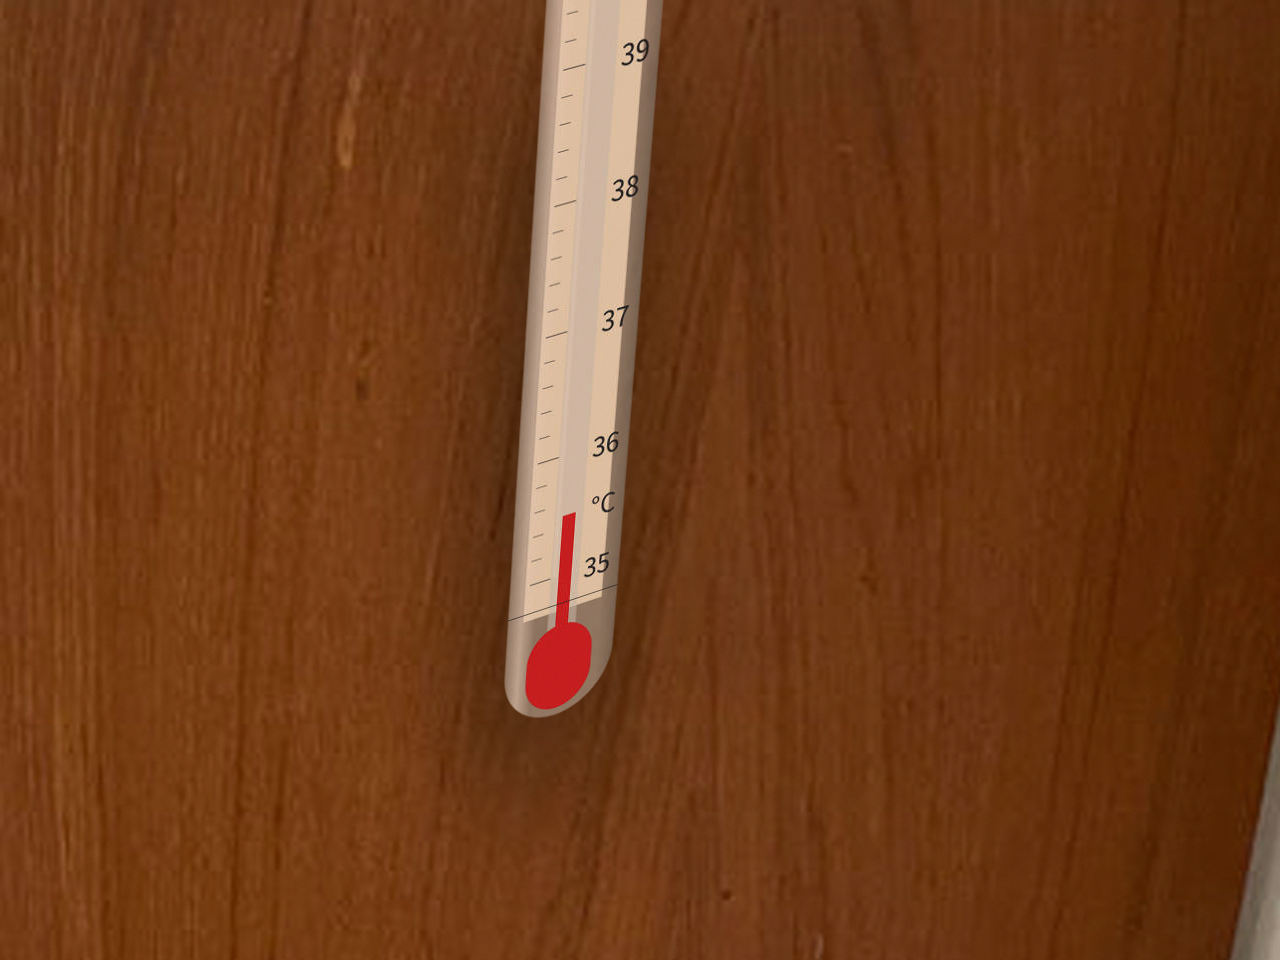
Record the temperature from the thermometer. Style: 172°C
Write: 35.5°C
